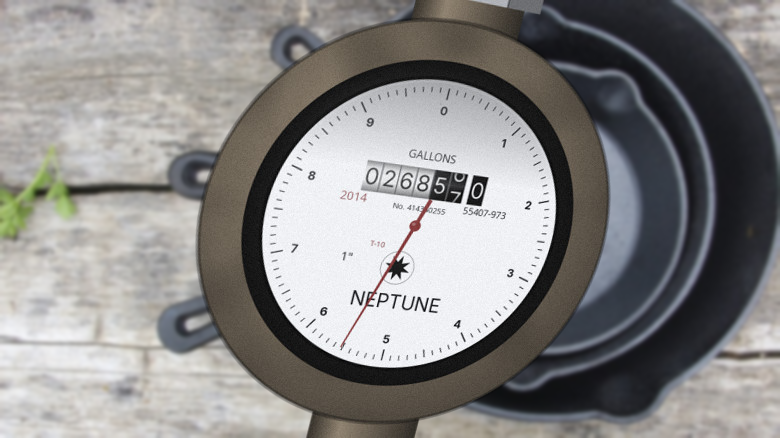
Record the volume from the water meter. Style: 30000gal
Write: 268565.5gal
